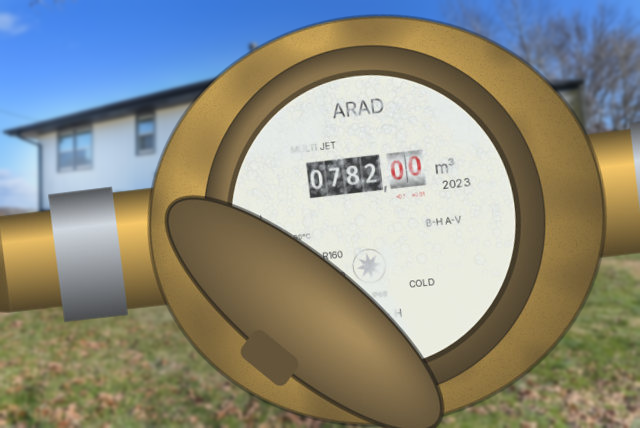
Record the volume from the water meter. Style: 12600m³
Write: 782.00m³
